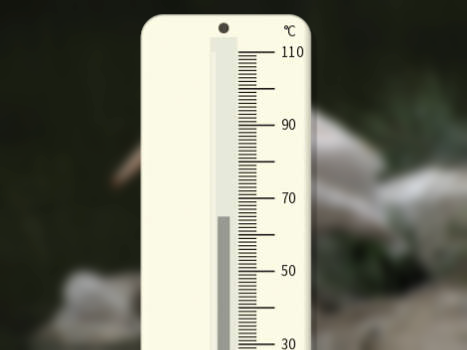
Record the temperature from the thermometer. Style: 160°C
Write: 65°C
